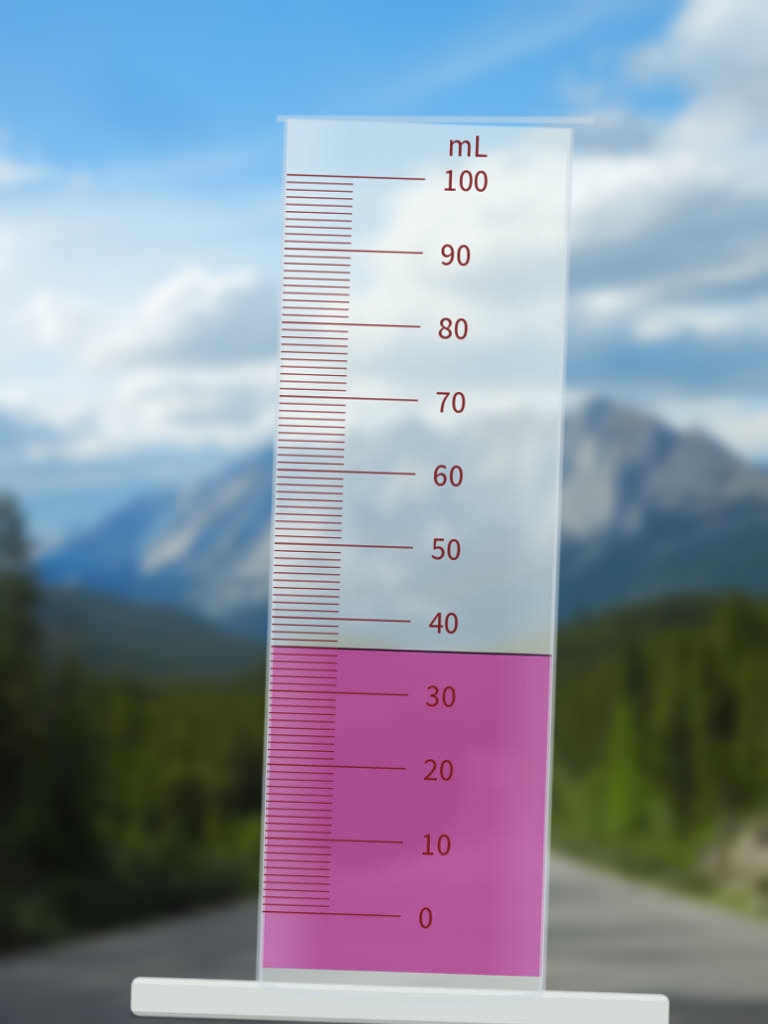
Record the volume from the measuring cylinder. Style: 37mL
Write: 36mL
